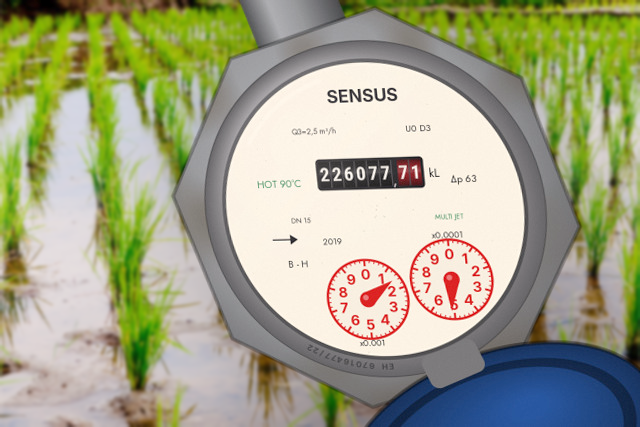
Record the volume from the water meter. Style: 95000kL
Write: 226077.7115kL
